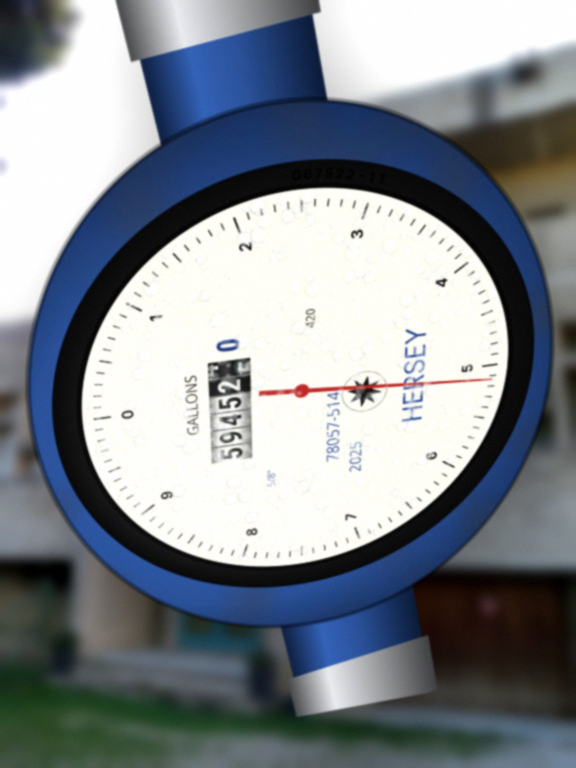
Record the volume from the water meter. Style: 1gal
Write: 5945245.1gal
